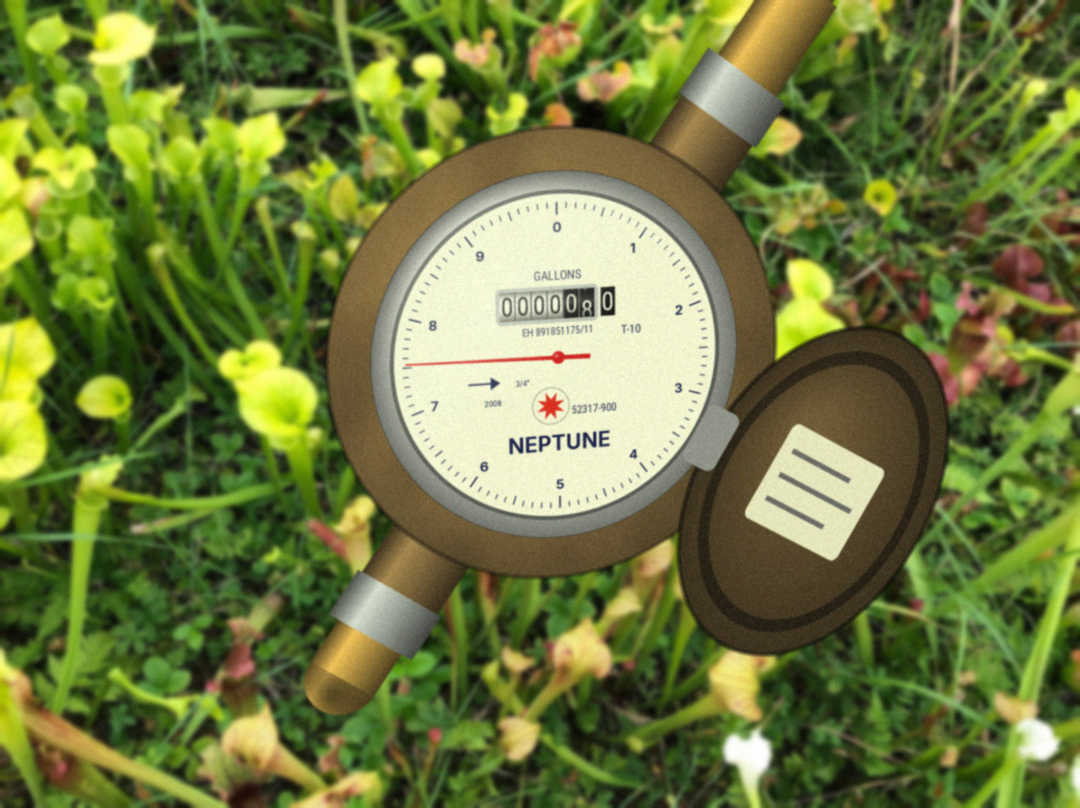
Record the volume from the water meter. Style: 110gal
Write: 77.5gal
